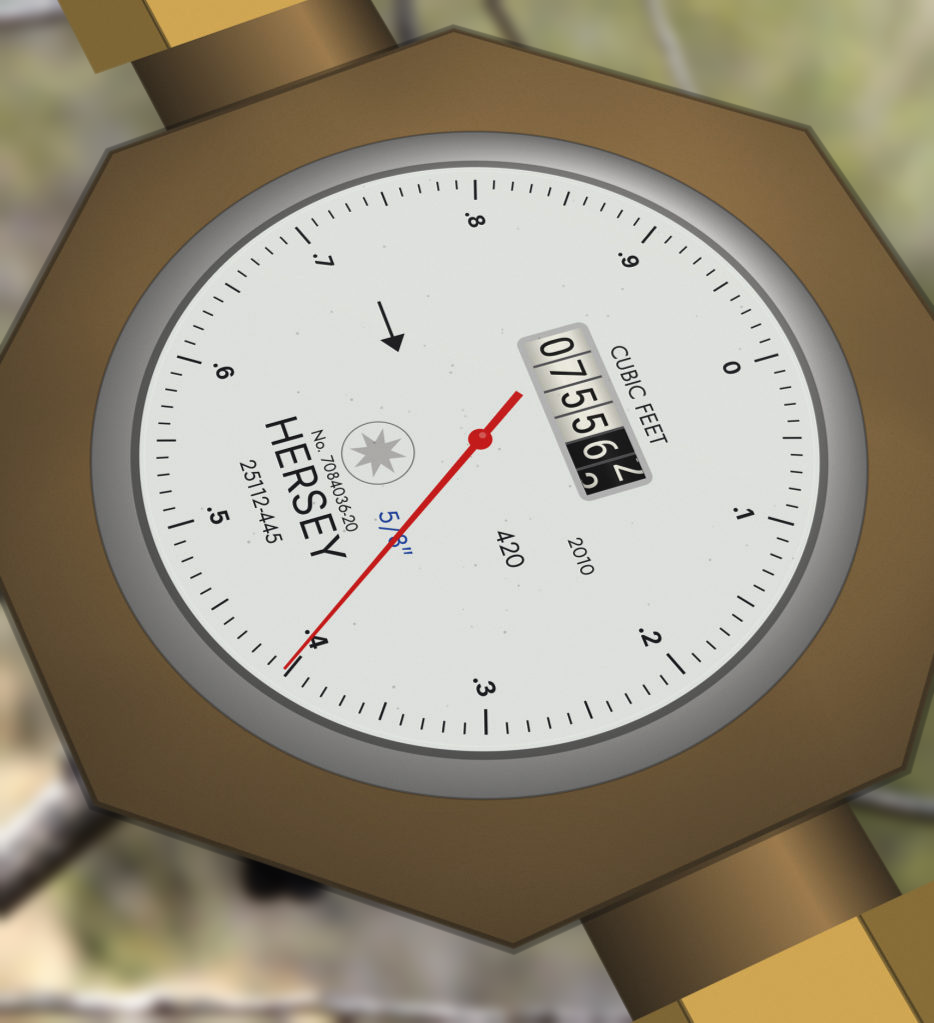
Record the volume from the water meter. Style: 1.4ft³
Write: 75562.40ft³
